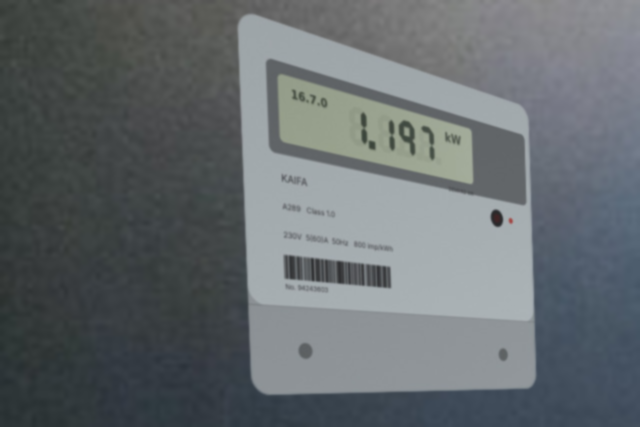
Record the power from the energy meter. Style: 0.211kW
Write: 1.197kW
